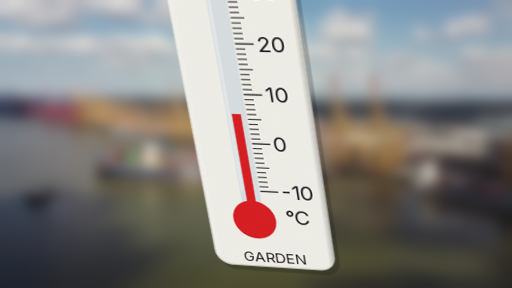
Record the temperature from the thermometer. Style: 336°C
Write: 6°C
